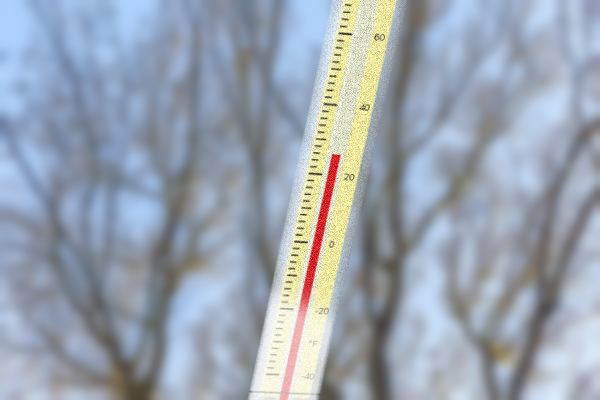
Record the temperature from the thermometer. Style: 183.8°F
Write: 26°F
